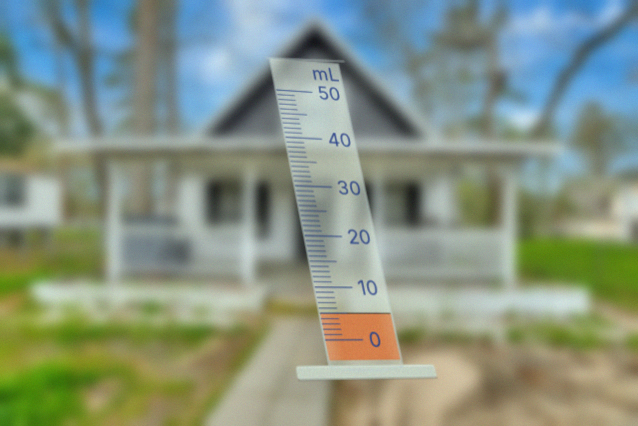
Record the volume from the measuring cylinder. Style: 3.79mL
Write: 5mL
